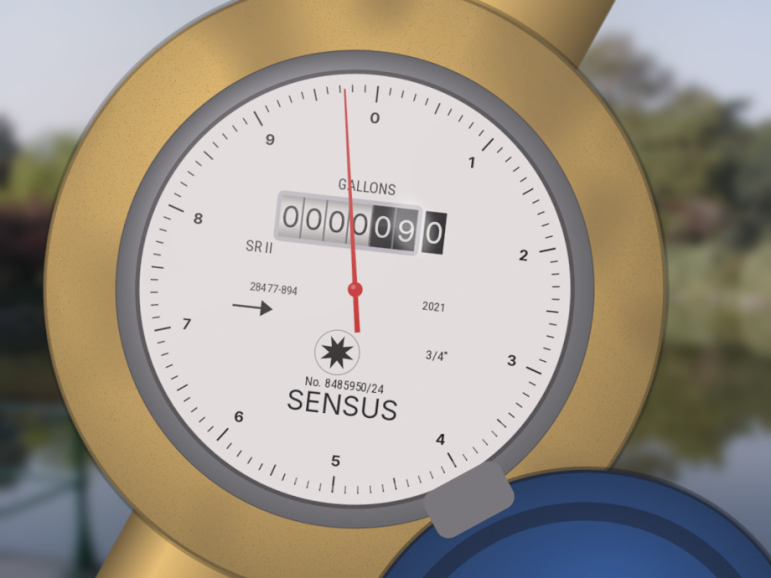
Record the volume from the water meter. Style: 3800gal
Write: 89.7gal
